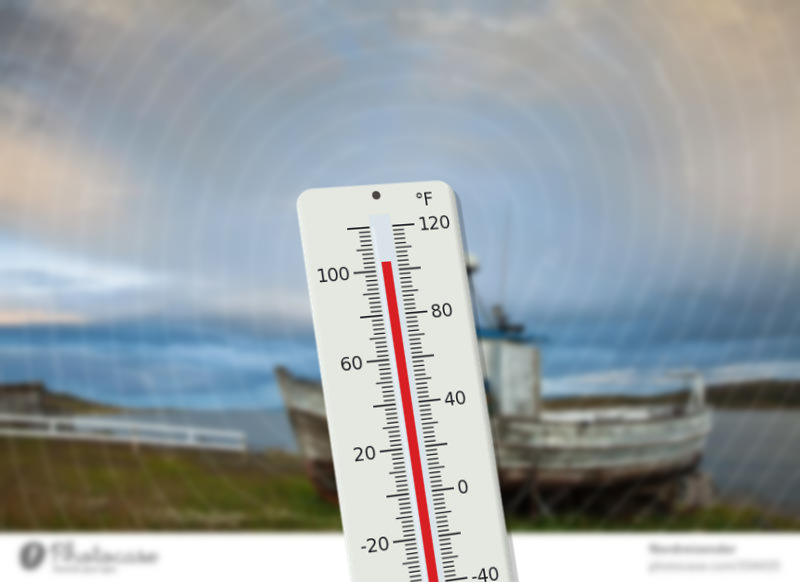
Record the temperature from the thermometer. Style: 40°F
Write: 104°F
